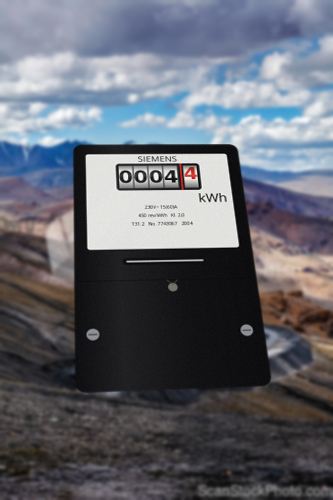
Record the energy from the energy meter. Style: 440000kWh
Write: 4.4kWh
